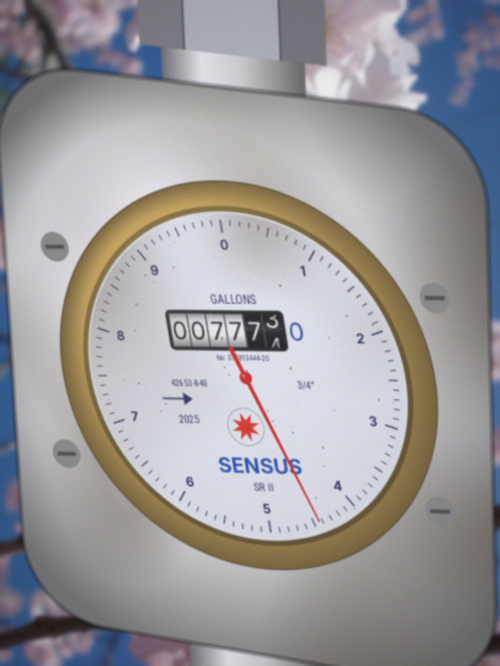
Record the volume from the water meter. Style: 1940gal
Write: 77734.4gal
